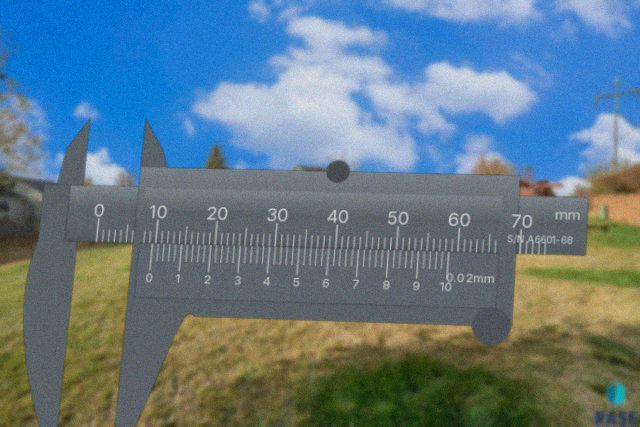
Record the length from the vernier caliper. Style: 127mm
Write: 9.5mm
